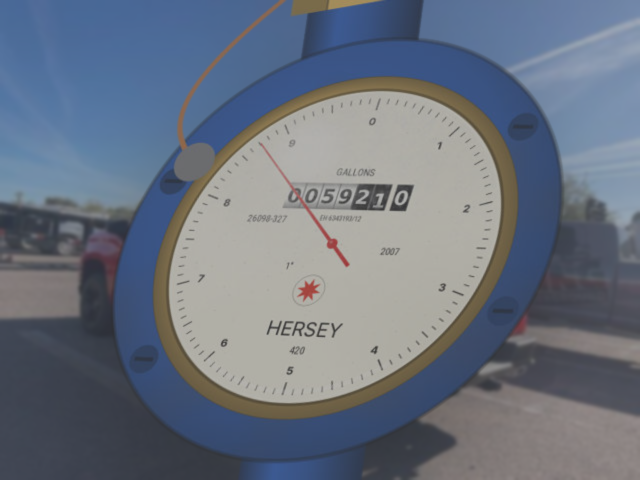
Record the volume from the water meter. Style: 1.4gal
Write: 59208.7gal
